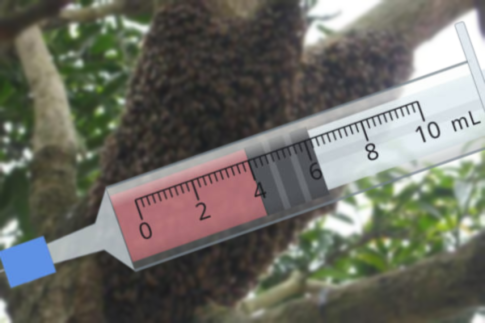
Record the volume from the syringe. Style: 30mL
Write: 4mL
